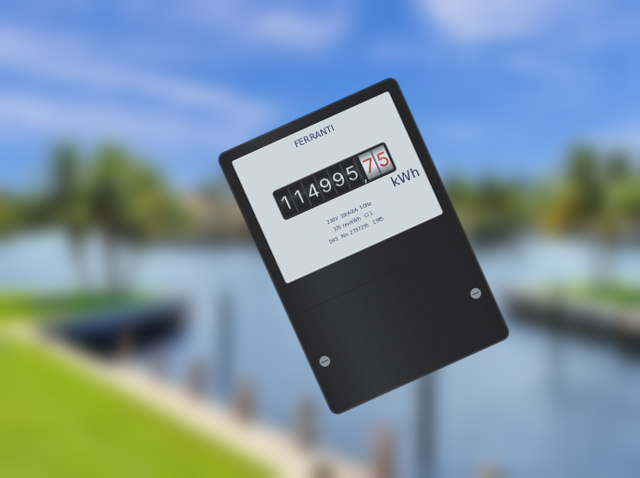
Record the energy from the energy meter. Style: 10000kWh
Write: 114995.75kWh
